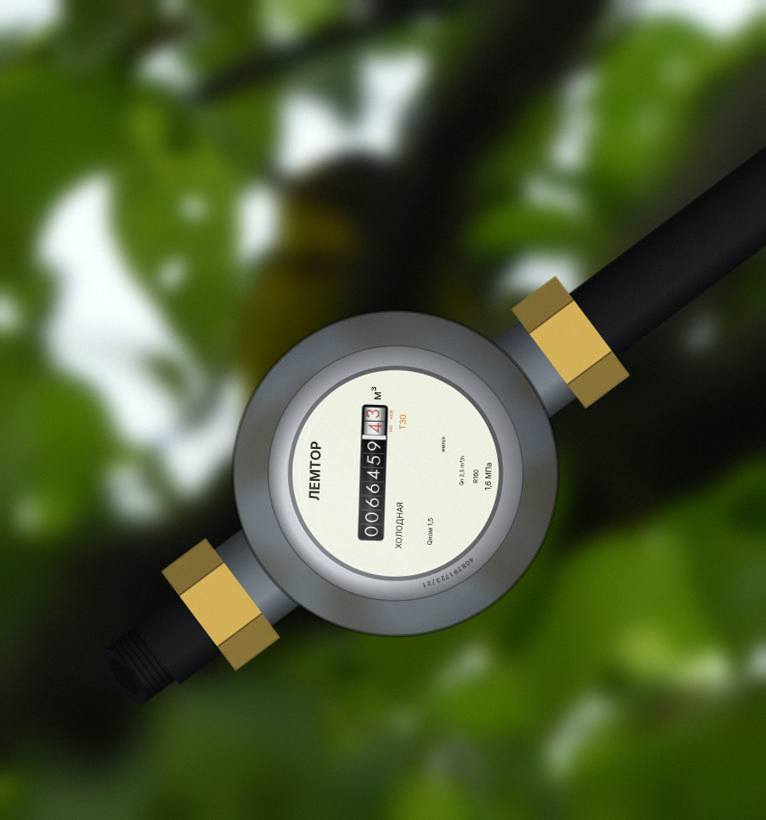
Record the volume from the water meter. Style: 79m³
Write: 66459.43m³
